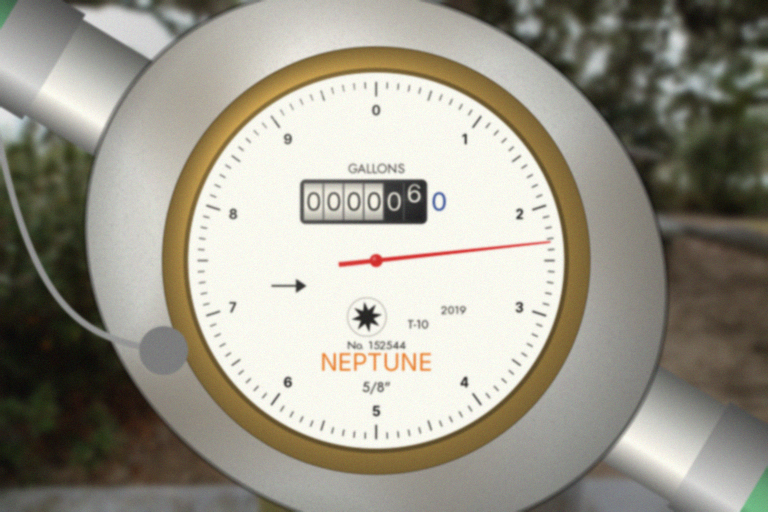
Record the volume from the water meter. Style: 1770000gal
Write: 62.3gal
